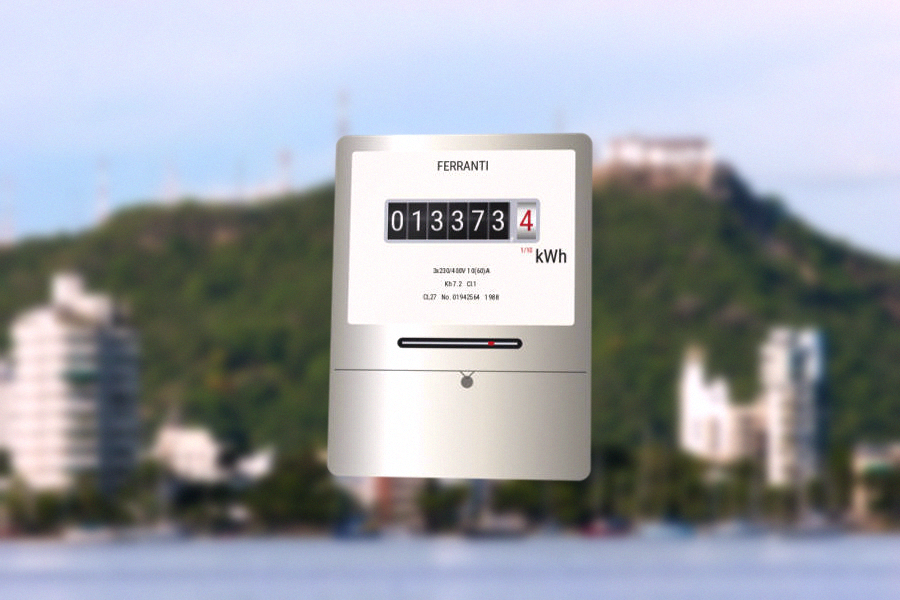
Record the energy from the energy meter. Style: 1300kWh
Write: 13373.4kWh
